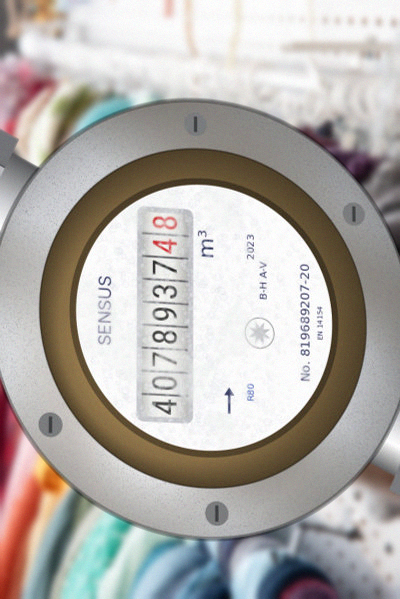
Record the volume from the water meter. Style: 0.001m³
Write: 4078937.48m³
